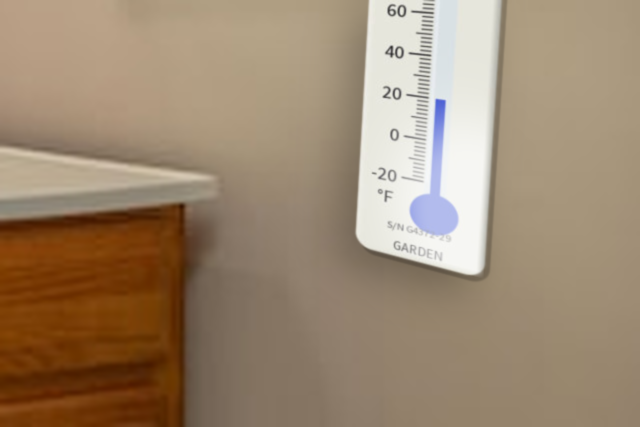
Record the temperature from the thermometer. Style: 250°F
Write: 20°F
